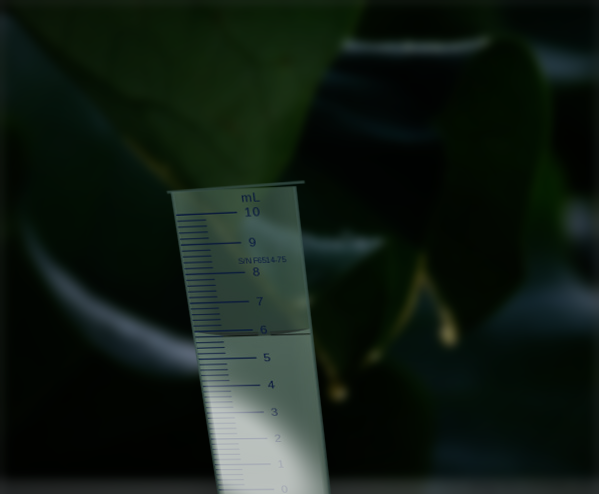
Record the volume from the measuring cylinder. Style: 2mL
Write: 5.8mL
